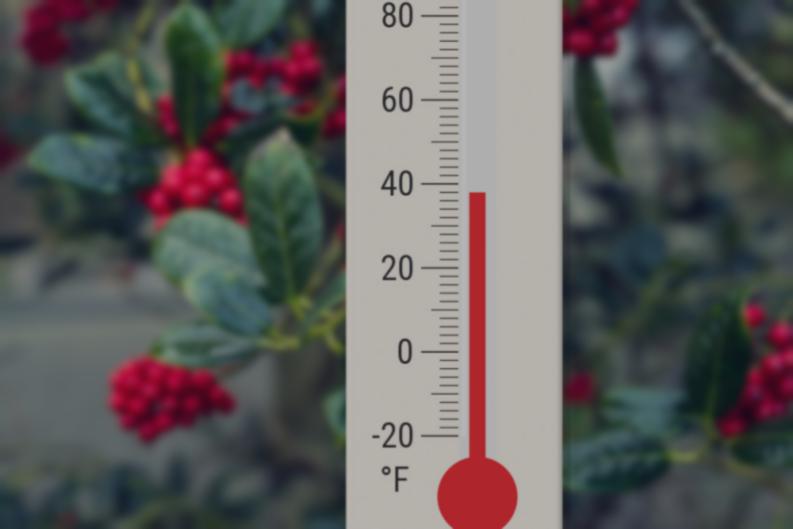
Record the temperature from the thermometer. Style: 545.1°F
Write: 38°F
